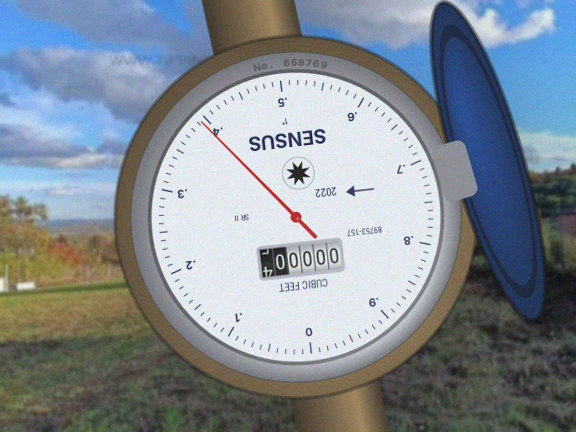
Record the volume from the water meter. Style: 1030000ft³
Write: 4.39ft³
